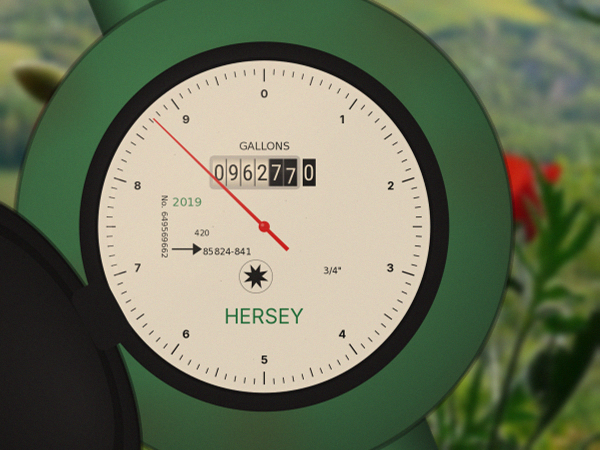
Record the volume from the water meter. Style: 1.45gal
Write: 962768.7gal
